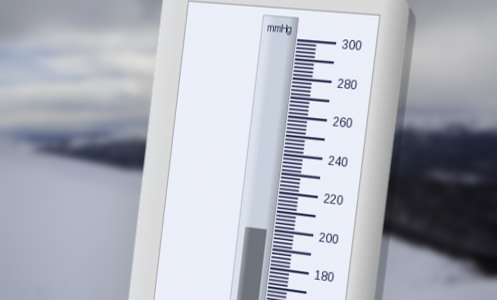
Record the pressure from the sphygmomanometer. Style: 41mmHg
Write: 200mmHg
